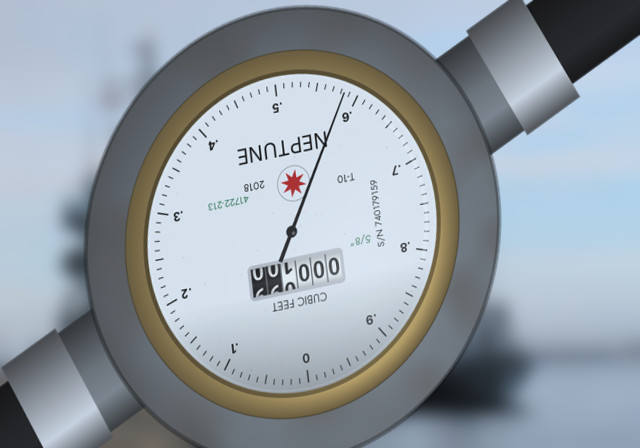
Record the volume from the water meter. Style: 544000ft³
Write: 99.58ft³
